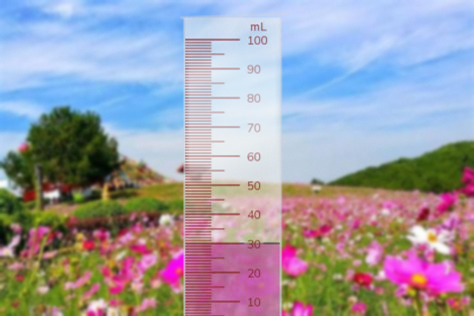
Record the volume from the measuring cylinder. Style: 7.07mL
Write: 30mL
